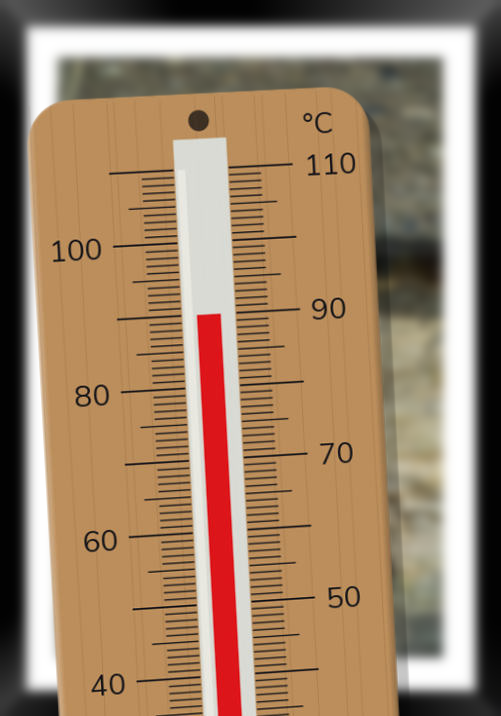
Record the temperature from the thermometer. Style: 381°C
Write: 90°C
